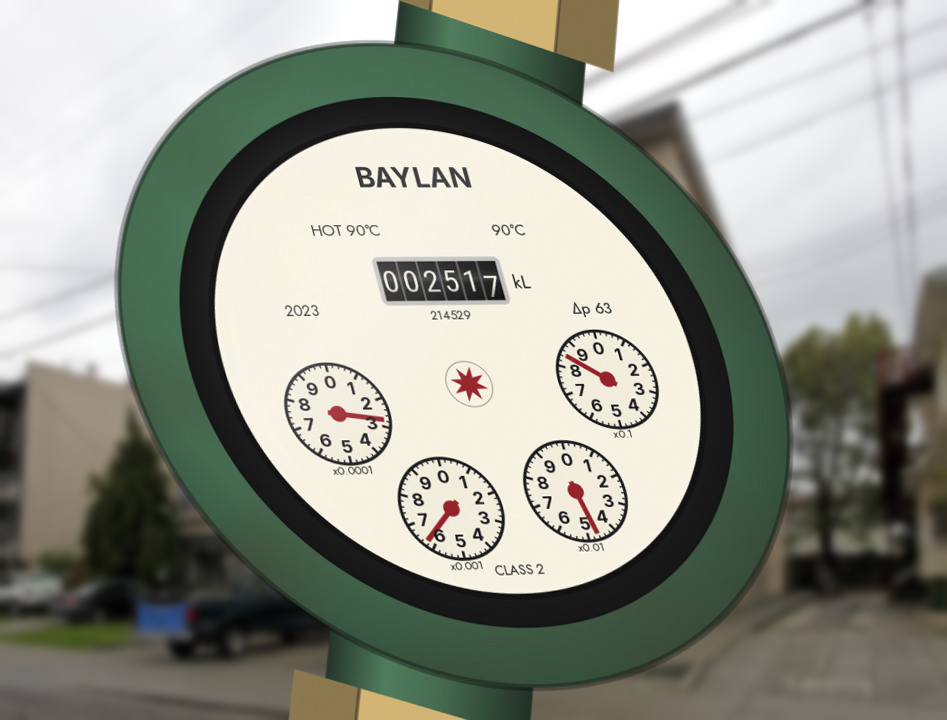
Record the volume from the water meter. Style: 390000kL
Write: 2516.8462kL
